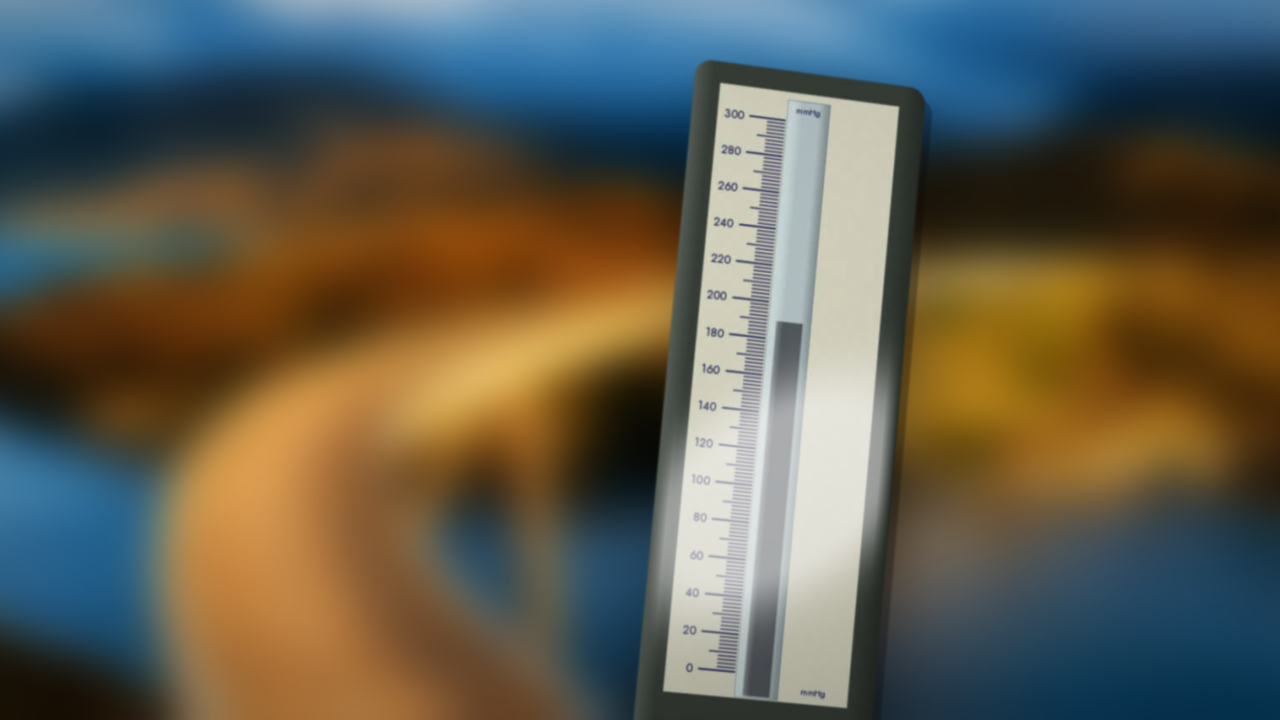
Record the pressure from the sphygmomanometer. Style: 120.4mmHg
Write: 190mmHg
